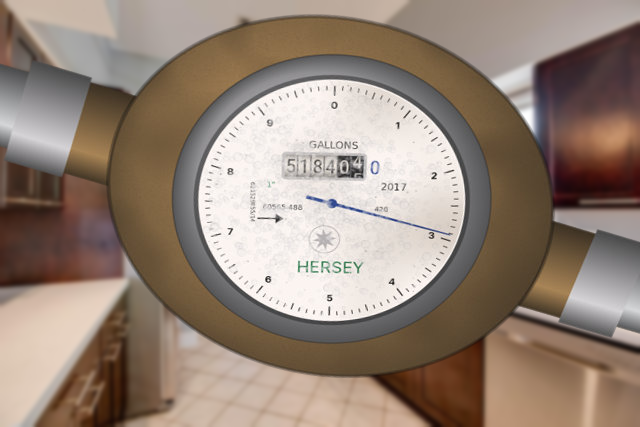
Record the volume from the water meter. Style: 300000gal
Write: 5184042.9gal
